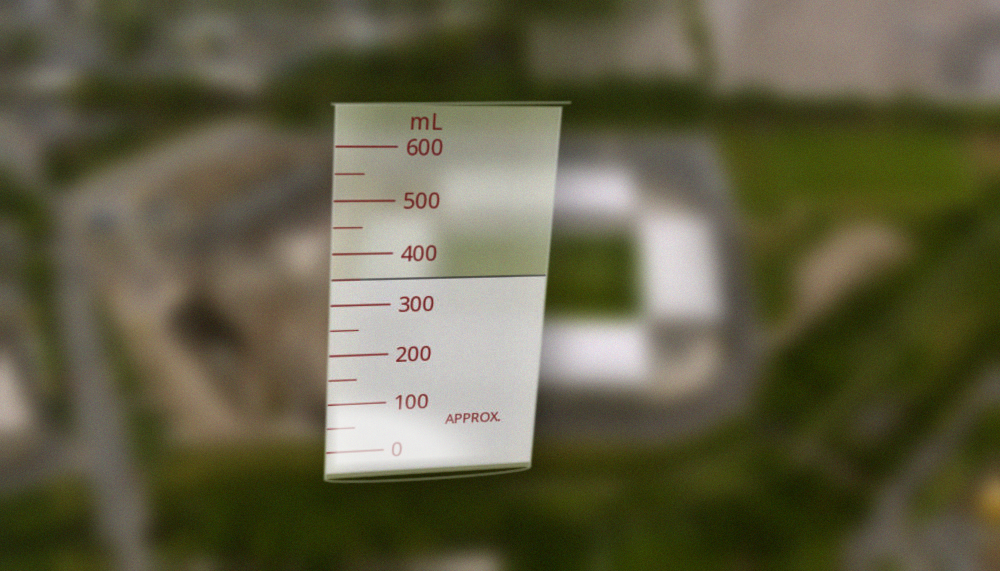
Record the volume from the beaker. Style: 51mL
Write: 350mL
